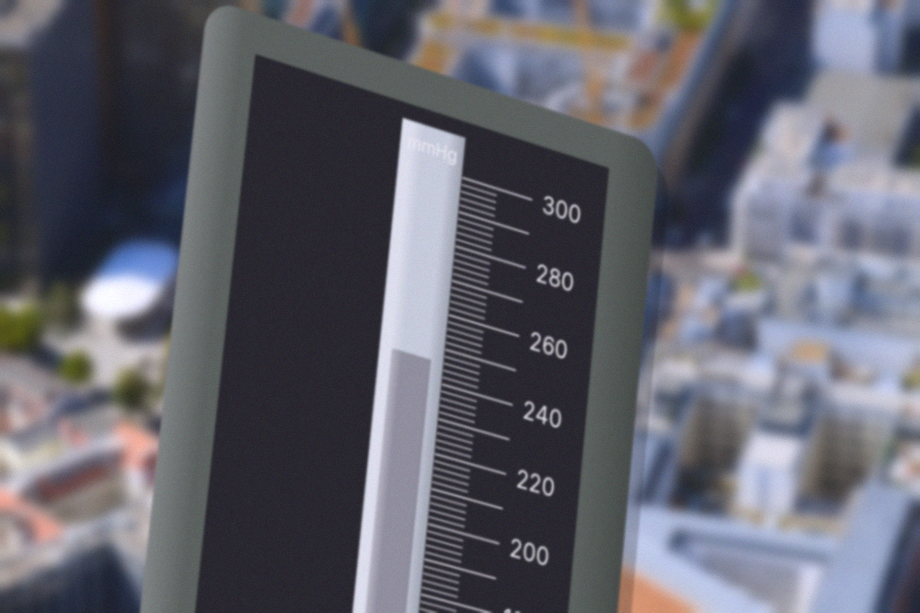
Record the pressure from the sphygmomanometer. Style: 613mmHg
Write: 246mmHg
